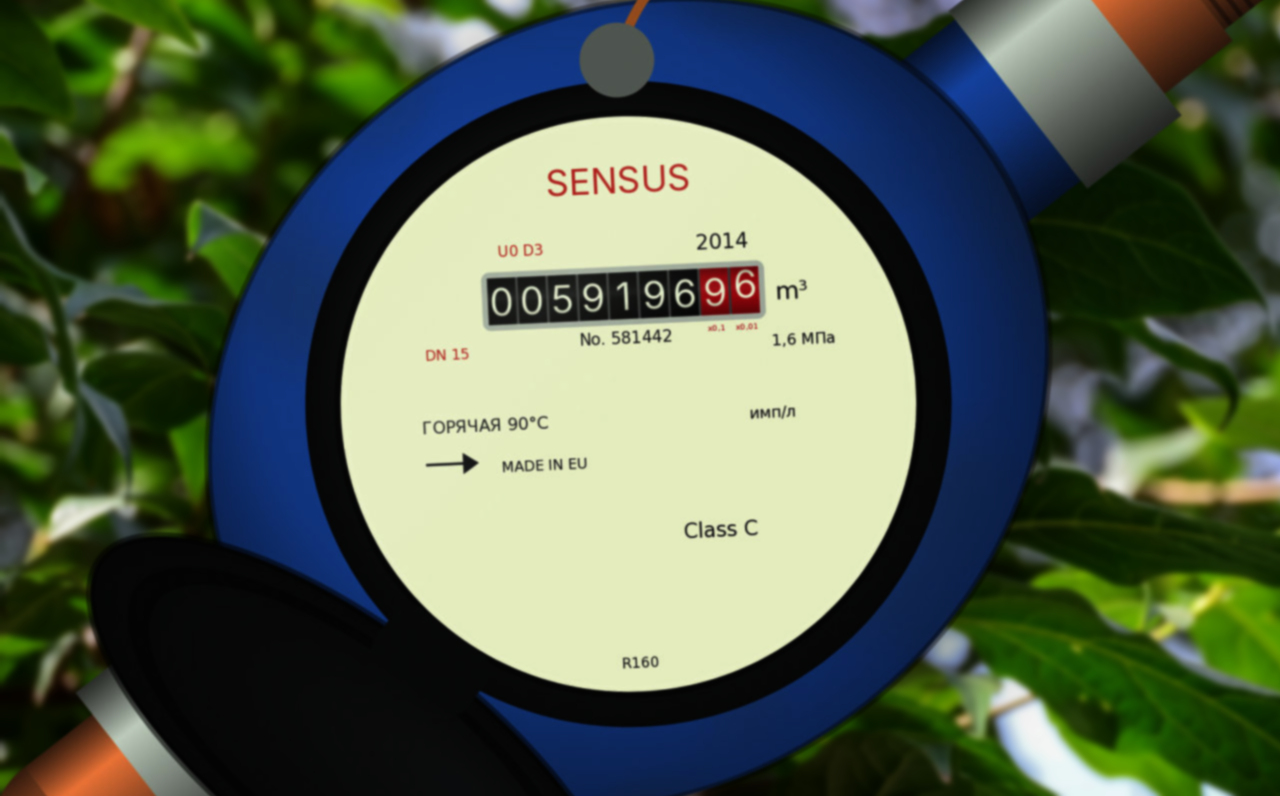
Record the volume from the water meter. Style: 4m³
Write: 59196.96m³
